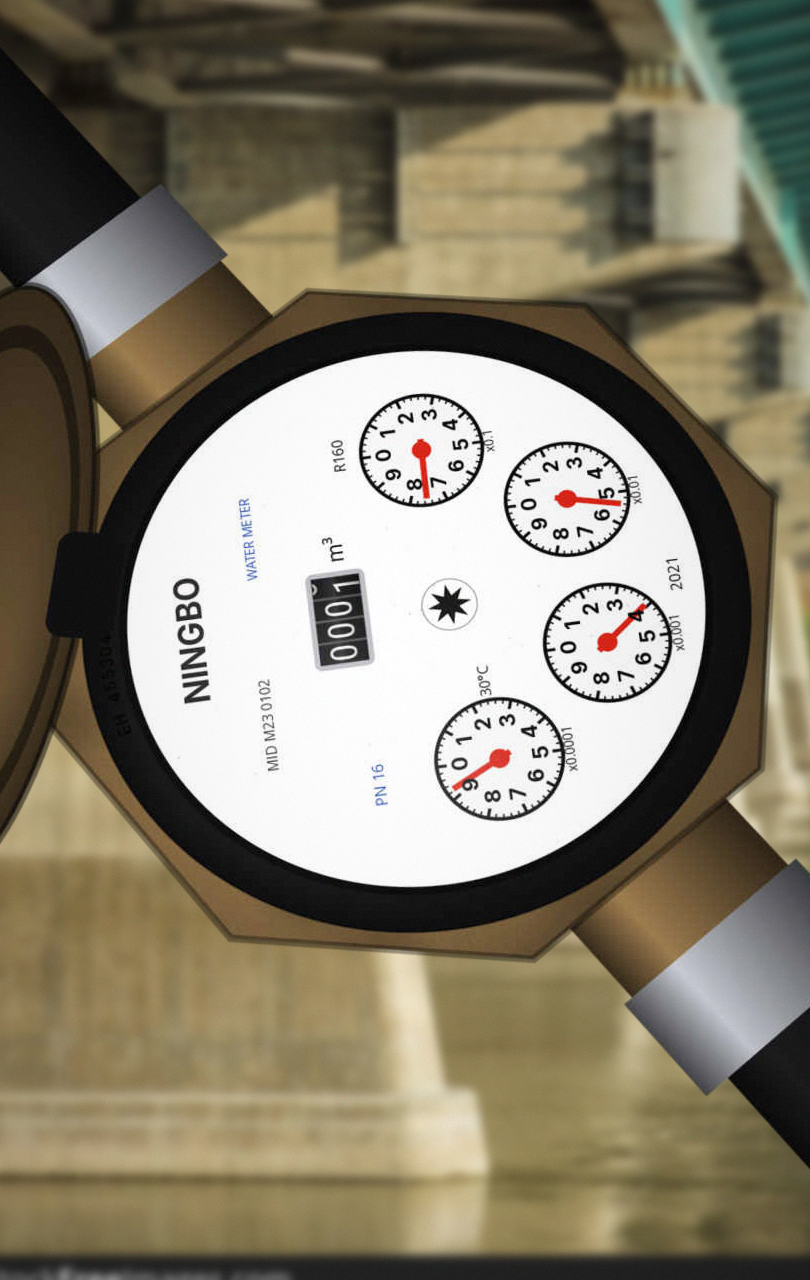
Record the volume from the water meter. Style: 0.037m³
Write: 0.7539m³
